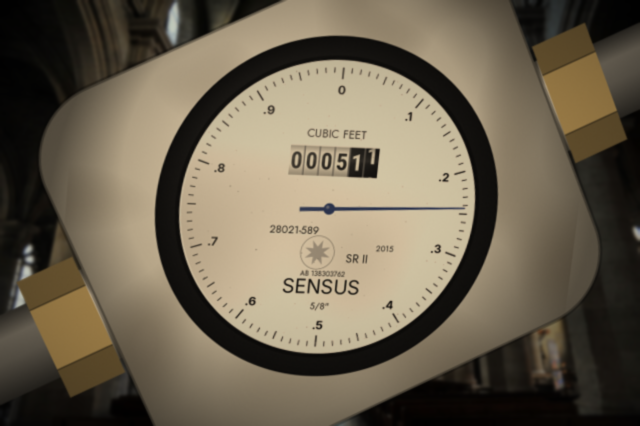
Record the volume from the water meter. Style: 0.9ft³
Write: 511.24ft³
